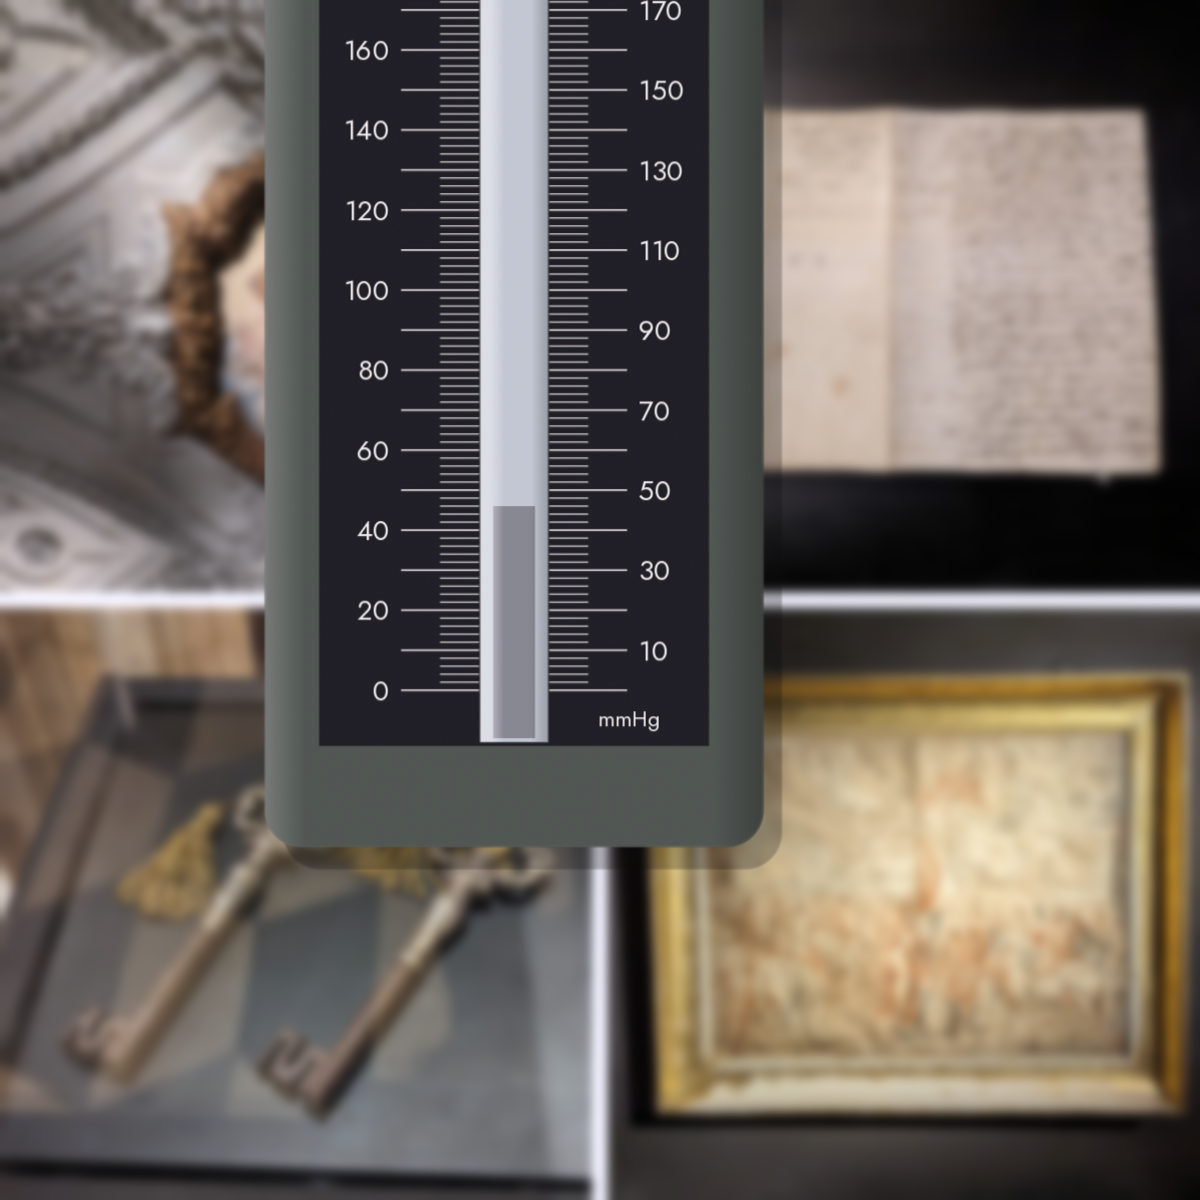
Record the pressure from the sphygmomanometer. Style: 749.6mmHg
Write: 46mmHg
